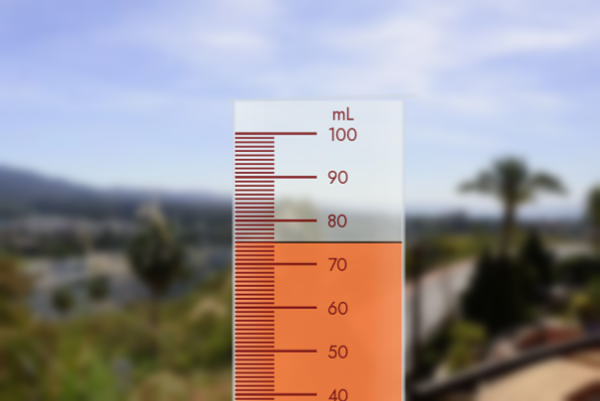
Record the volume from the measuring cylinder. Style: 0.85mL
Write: 75mL
